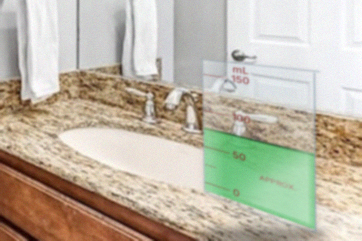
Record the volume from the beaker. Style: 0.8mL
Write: 75mL
